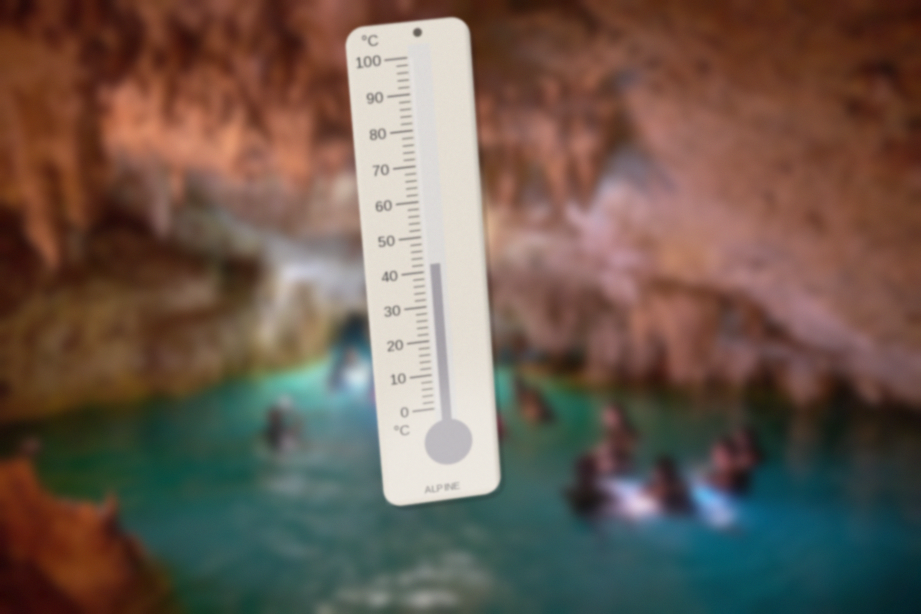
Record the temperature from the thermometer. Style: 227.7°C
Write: 42°C
